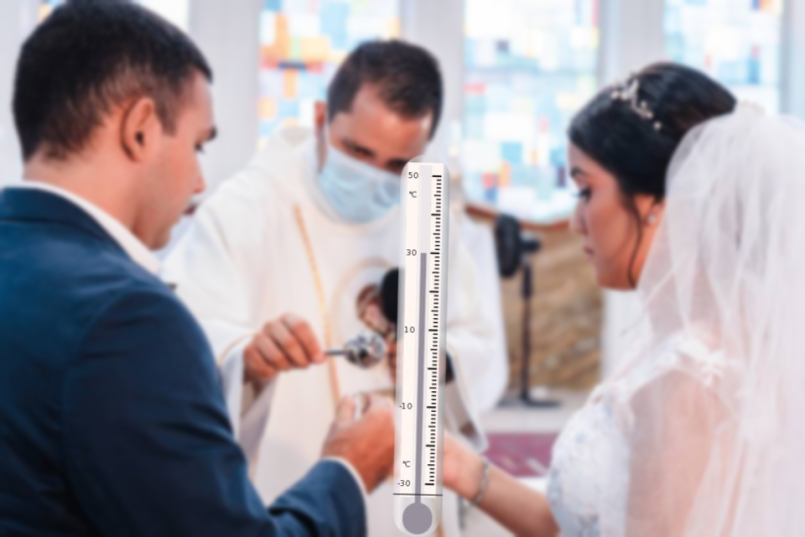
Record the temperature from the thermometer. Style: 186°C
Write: 30°C
